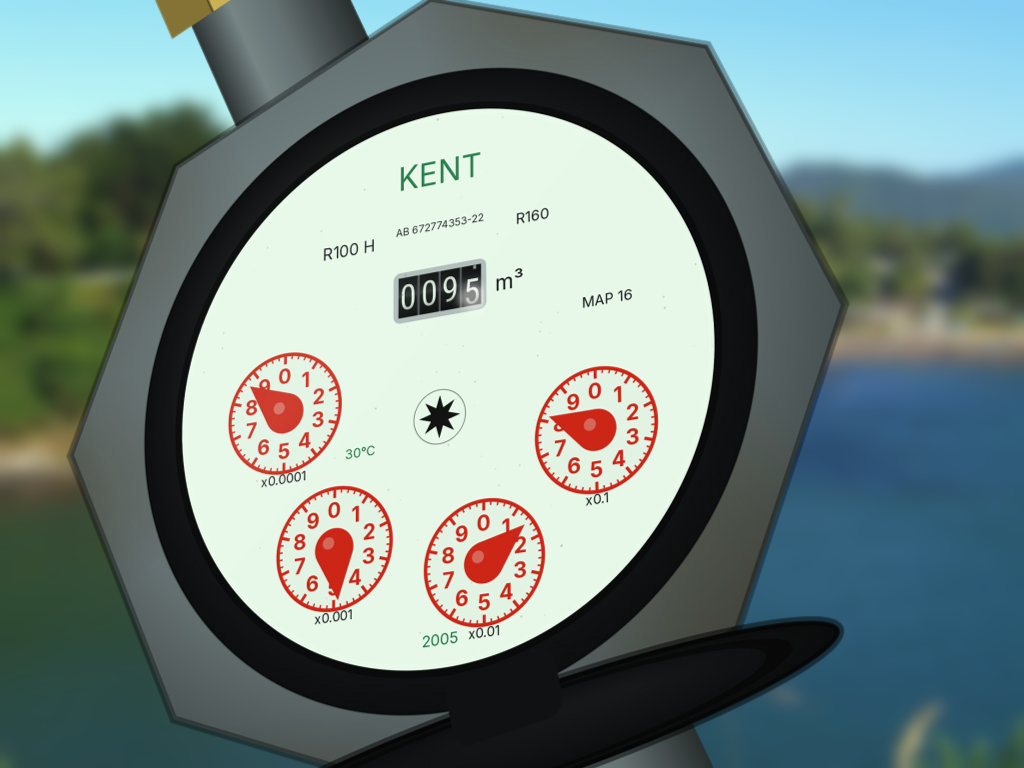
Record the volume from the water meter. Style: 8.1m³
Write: 94.8148m³
